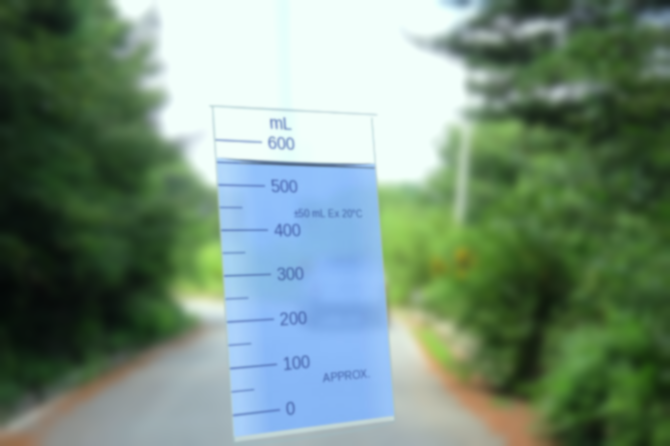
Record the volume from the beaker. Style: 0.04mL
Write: 550mL
